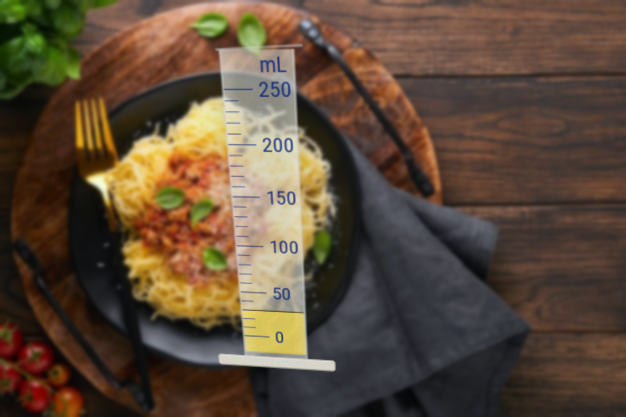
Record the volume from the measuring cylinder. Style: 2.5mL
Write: 30mL
